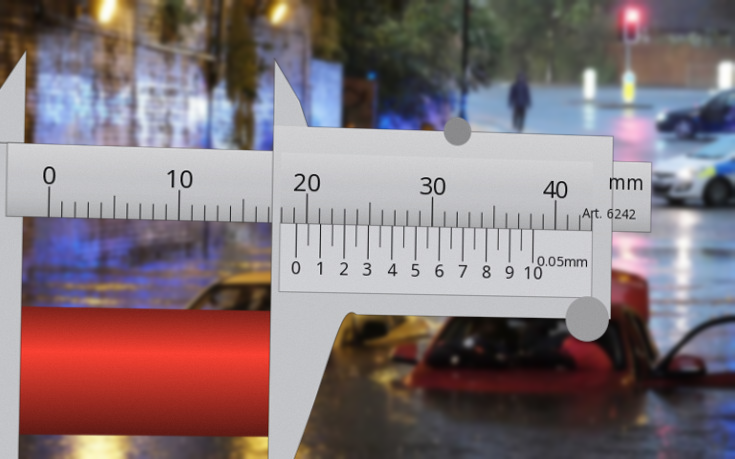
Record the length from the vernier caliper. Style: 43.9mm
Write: 19.2mm
